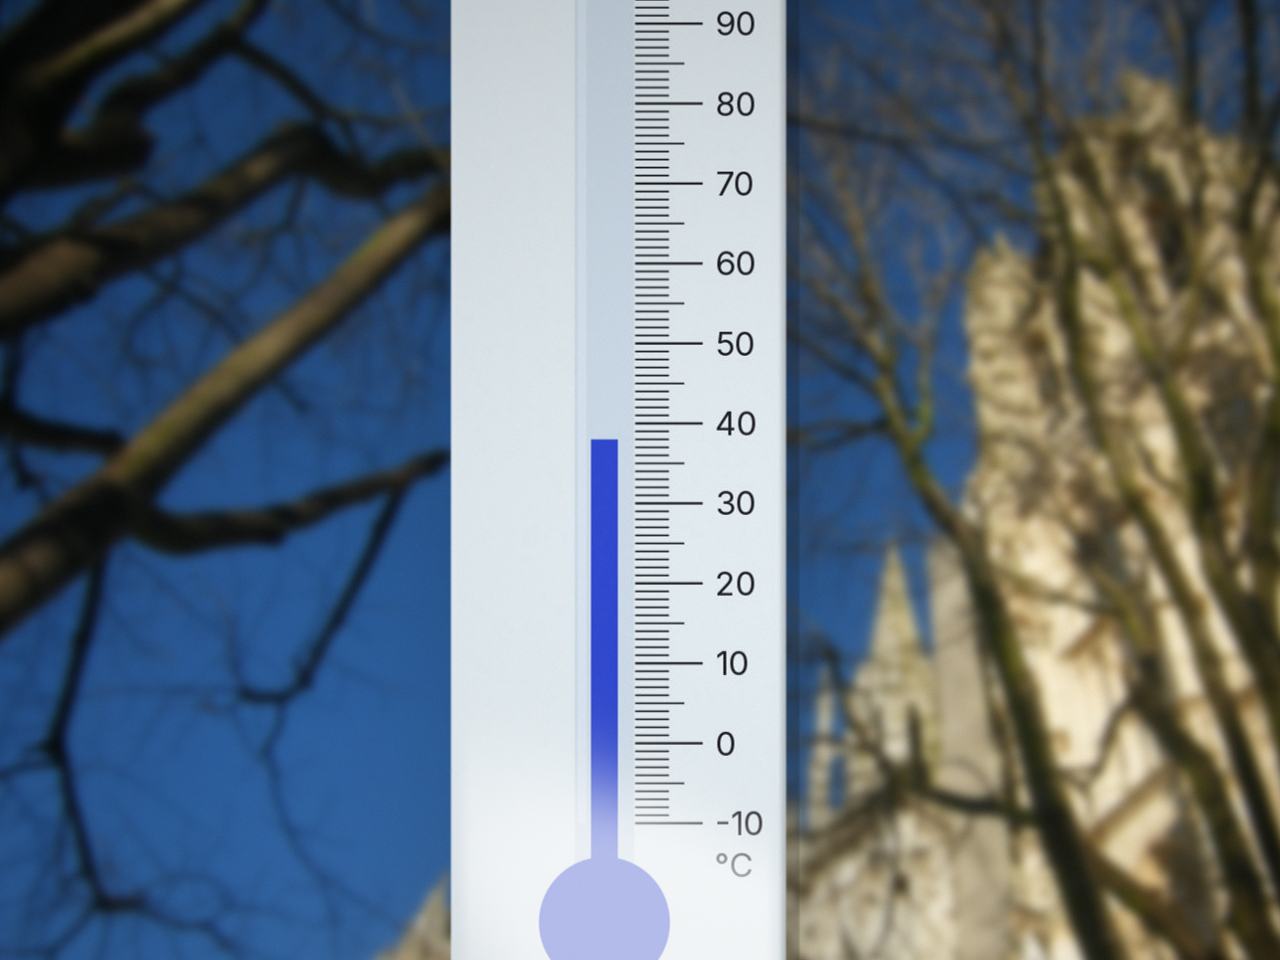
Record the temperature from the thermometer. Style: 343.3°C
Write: 38°C
